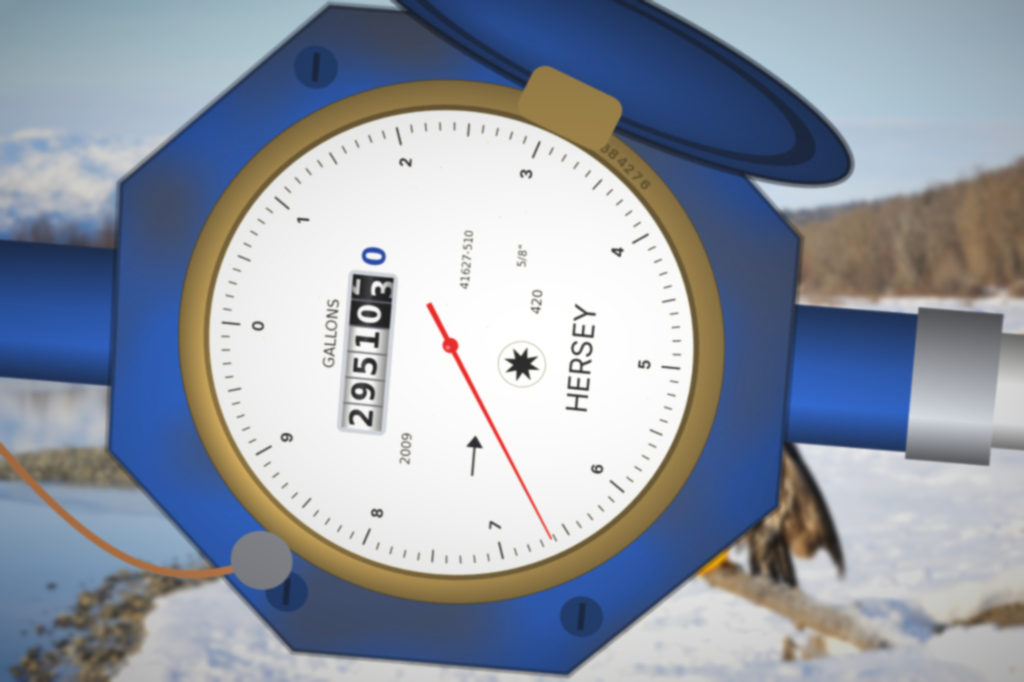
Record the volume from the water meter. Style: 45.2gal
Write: 2951026.6gal
